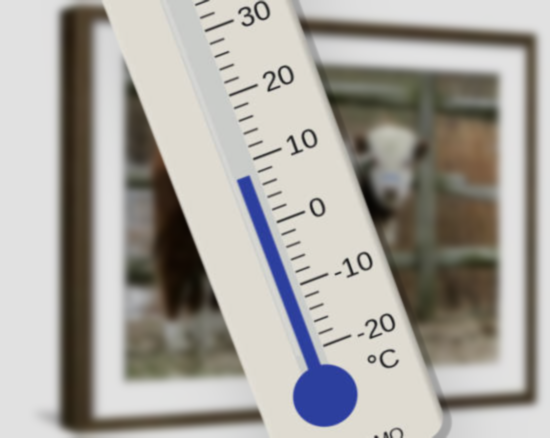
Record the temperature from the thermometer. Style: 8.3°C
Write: 8°C
